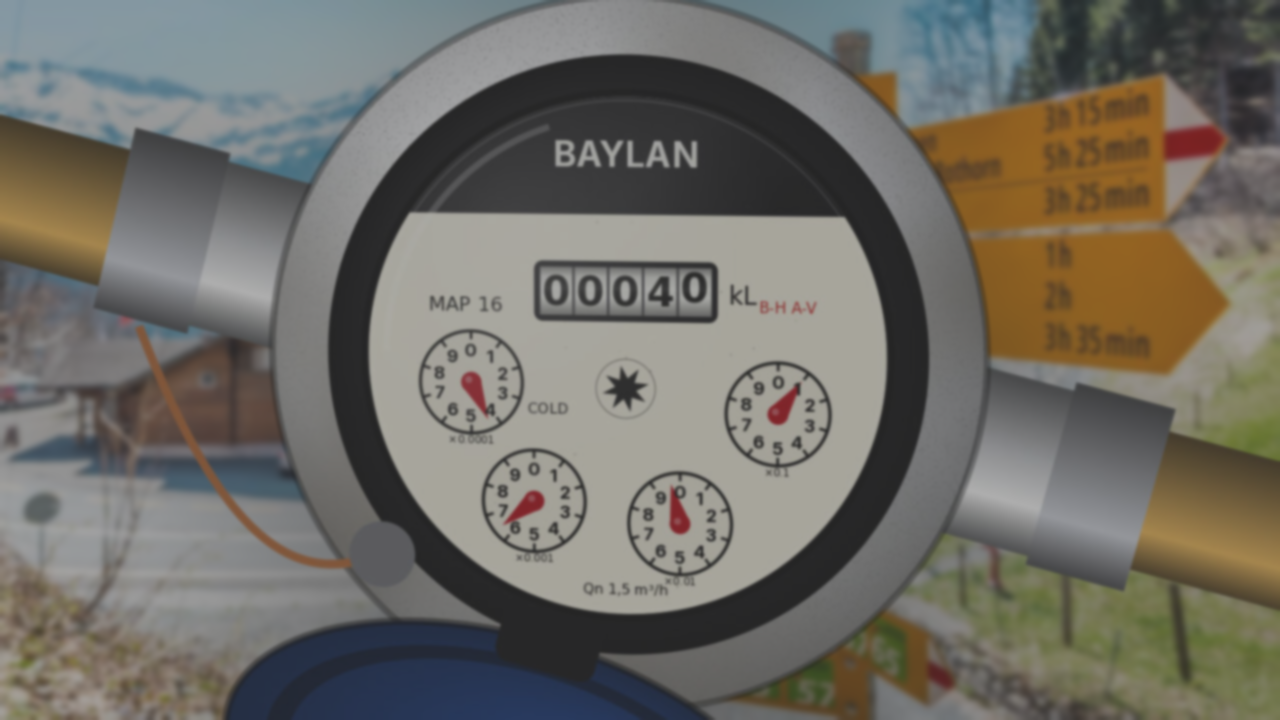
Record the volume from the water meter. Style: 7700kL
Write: 40.0964kL
